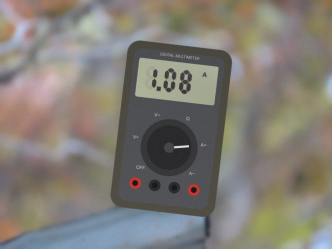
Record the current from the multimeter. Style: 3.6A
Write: 1.08A
